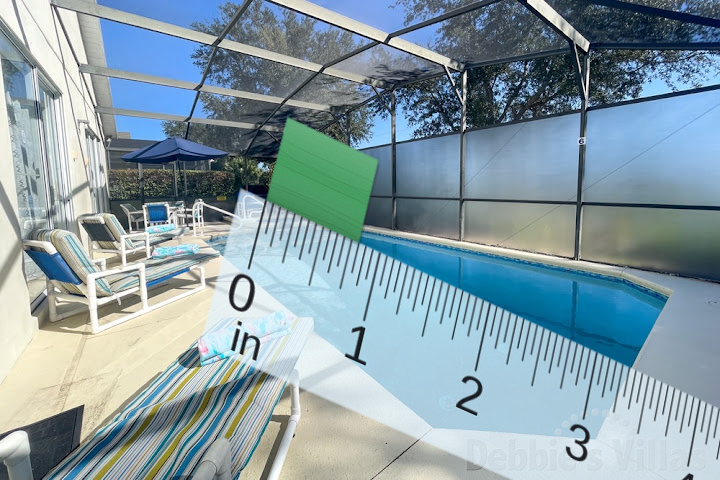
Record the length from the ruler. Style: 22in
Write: 0.8125in
